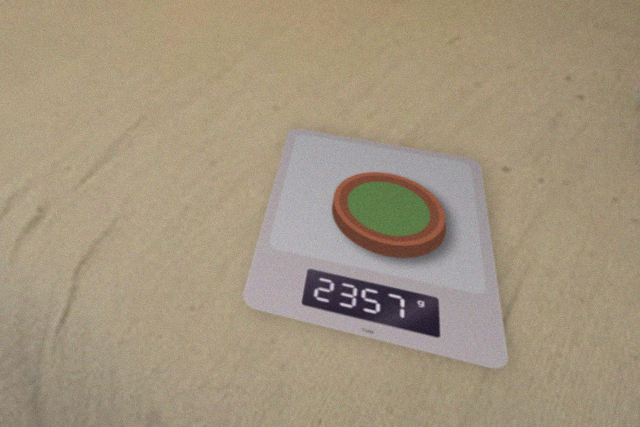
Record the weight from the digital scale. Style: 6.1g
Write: 2357g
